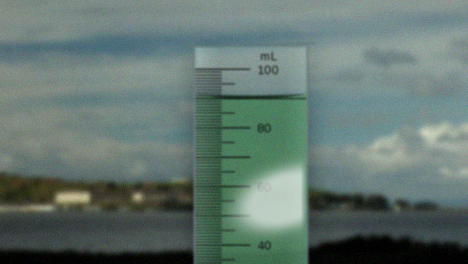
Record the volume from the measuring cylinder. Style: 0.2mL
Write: 90mL
